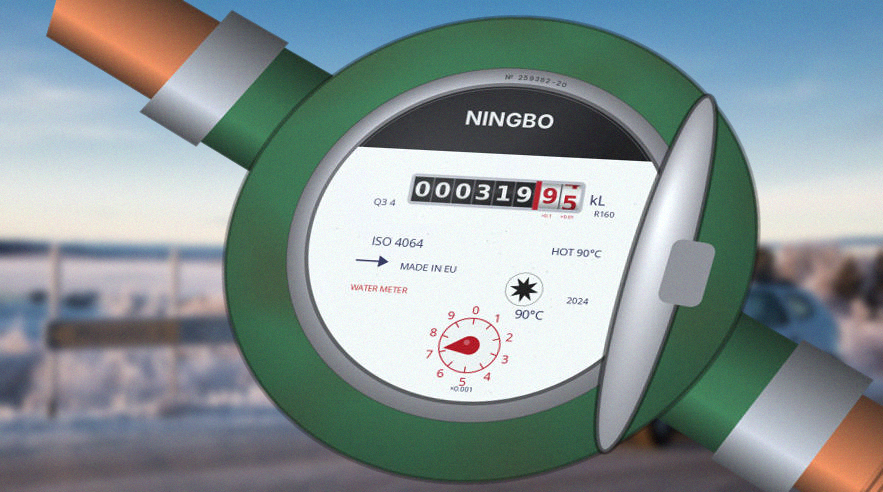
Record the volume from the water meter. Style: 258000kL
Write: 319.947kL
